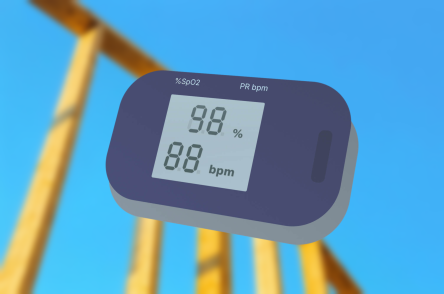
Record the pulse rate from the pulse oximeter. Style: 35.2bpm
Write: 88bpm
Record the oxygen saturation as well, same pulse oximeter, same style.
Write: 98%
